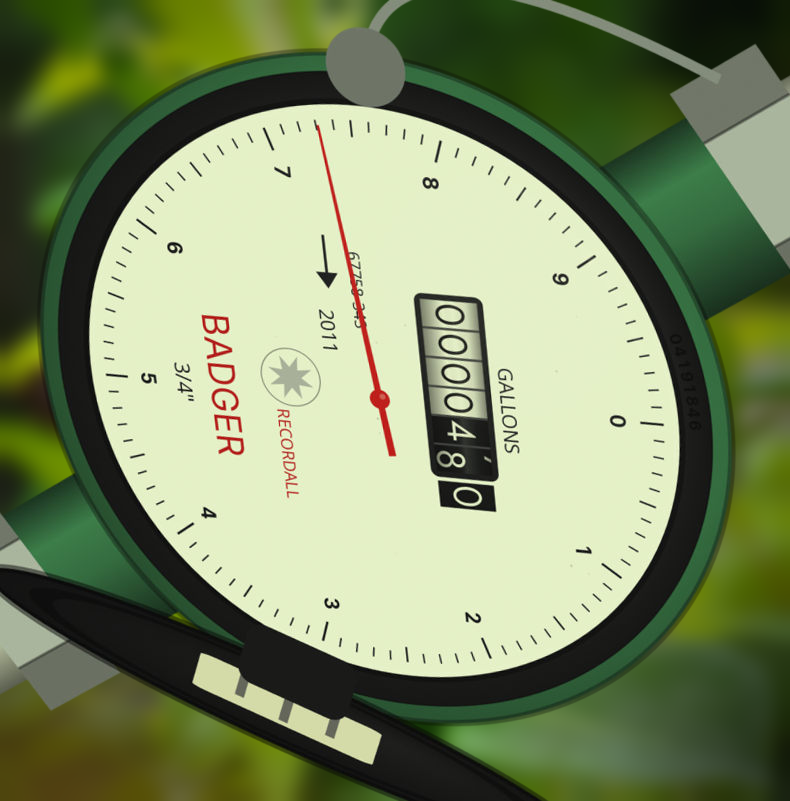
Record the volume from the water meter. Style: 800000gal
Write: 477.3gal
